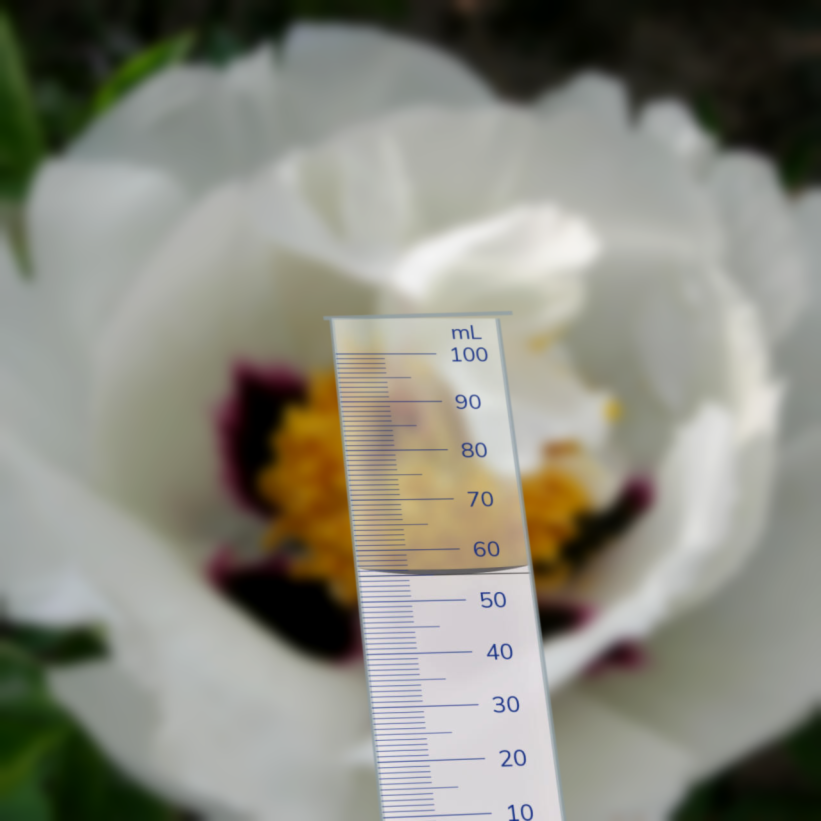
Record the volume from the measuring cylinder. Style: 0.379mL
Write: 55mL
